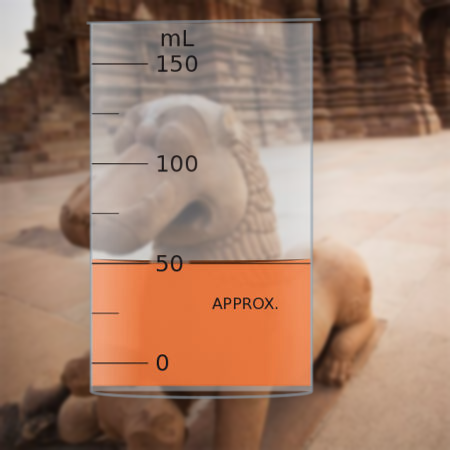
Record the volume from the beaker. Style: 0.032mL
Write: 50mL
